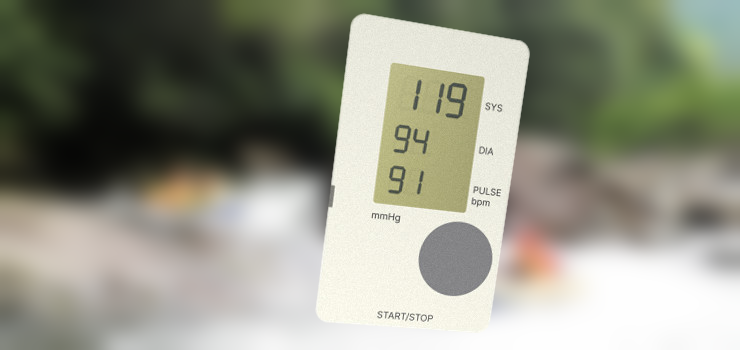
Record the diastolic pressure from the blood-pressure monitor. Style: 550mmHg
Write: 94mmHg
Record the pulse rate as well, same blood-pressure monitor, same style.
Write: 91bpm
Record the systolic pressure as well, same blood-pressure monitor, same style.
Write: 119mmHg
